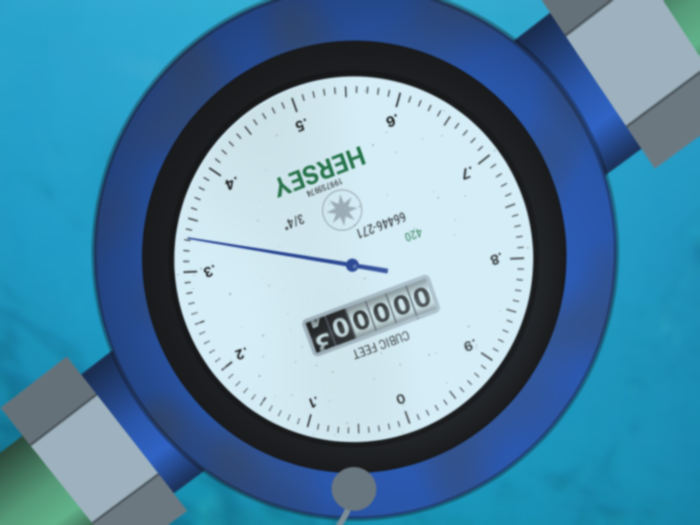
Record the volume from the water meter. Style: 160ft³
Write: 3.33ft³
